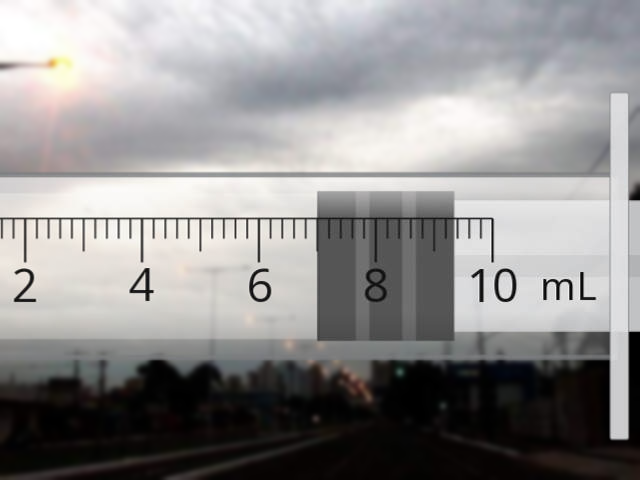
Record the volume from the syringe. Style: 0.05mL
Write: 7mL
